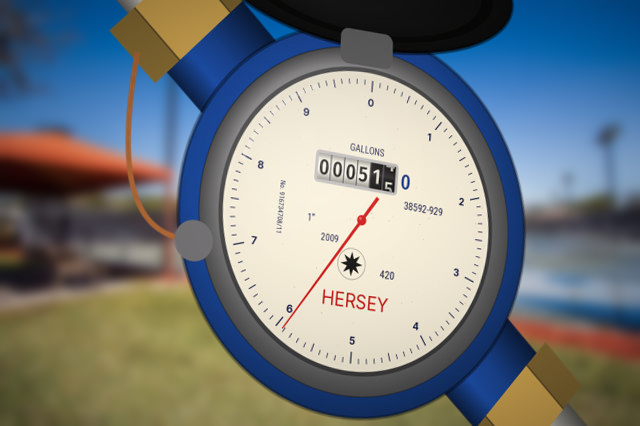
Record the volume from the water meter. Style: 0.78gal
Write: 5145.9gal
